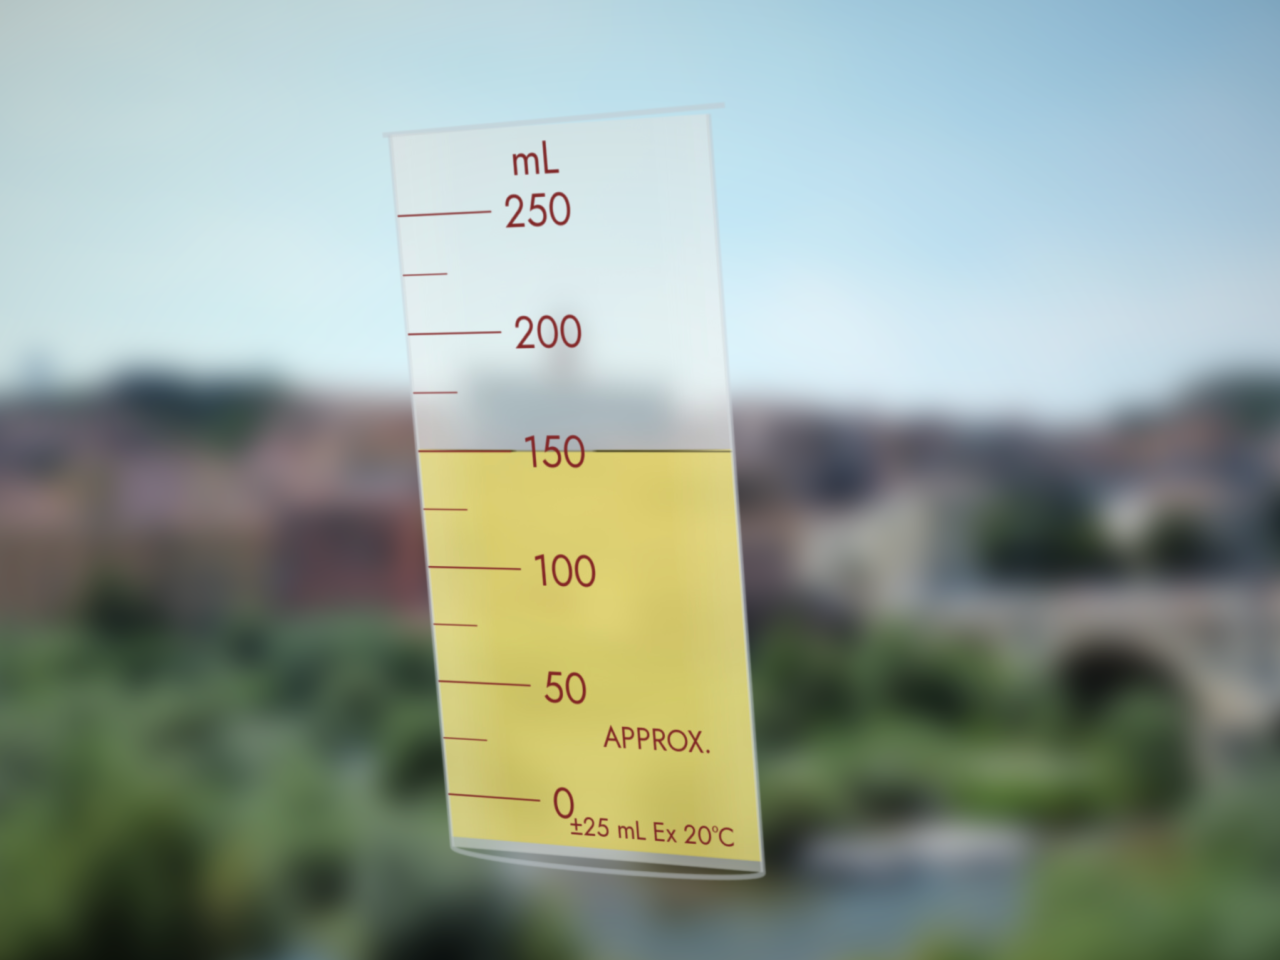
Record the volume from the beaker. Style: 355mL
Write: 150mL
